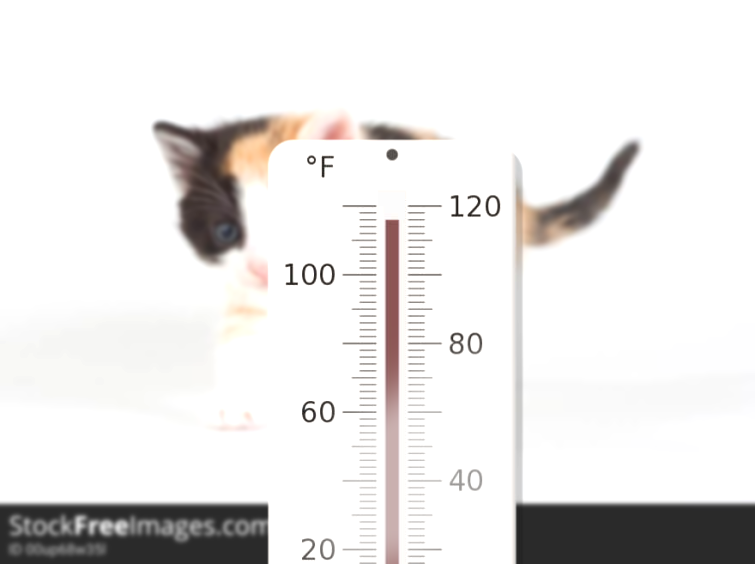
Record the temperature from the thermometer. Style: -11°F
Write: 116°F
